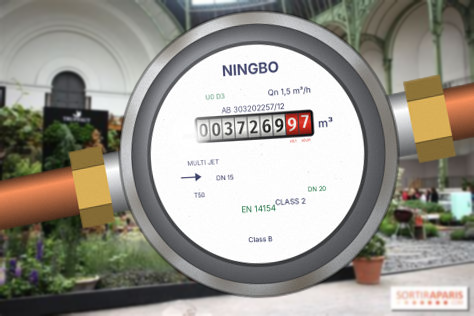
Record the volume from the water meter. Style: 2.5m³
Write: 37269.97m³
